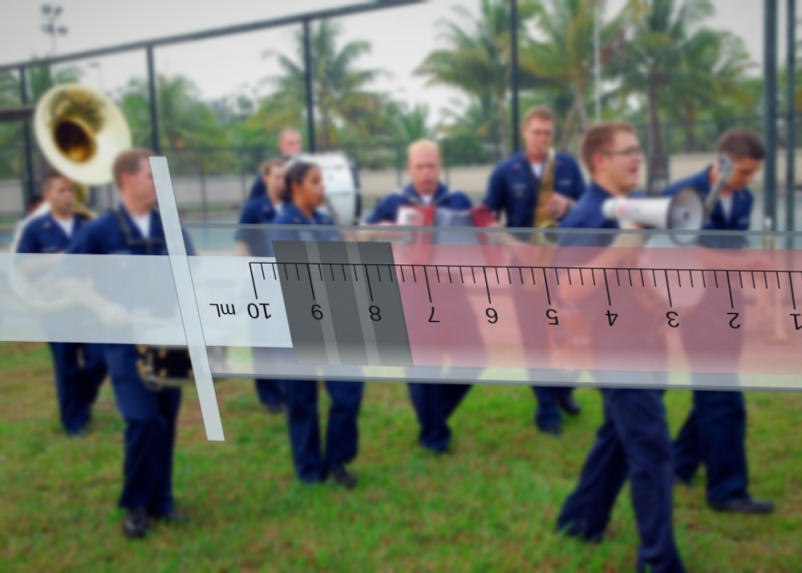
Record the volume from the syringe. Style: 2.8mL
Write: 7.5mL
